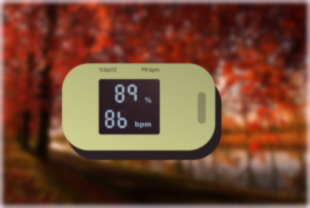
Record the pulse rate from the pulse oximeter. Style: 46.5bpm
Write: 86bpm
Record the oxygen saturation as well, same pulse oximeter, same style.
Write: 89%
